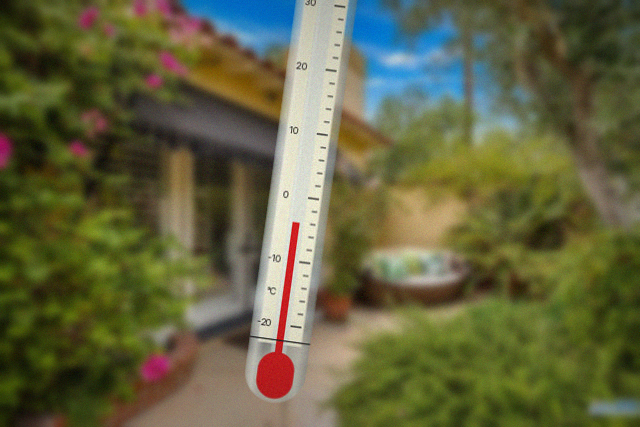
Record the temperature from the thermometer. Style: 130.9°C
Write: -4°C
